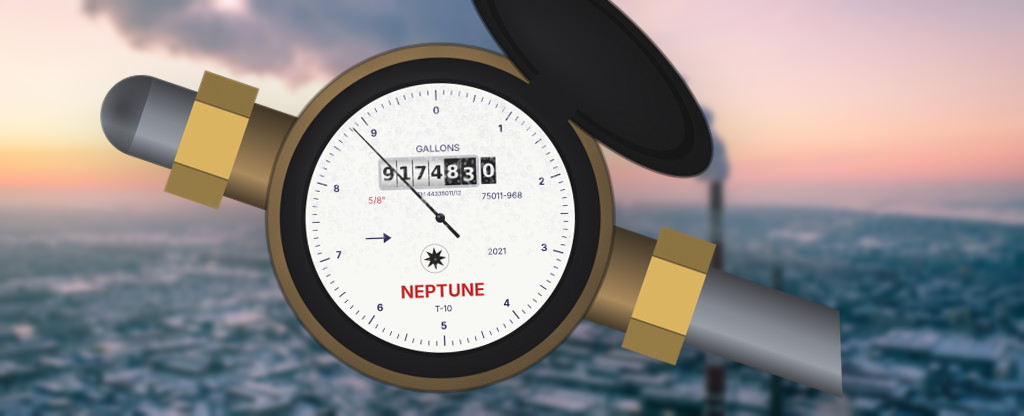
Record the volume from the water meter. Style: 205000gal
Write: 9174828.8gal
